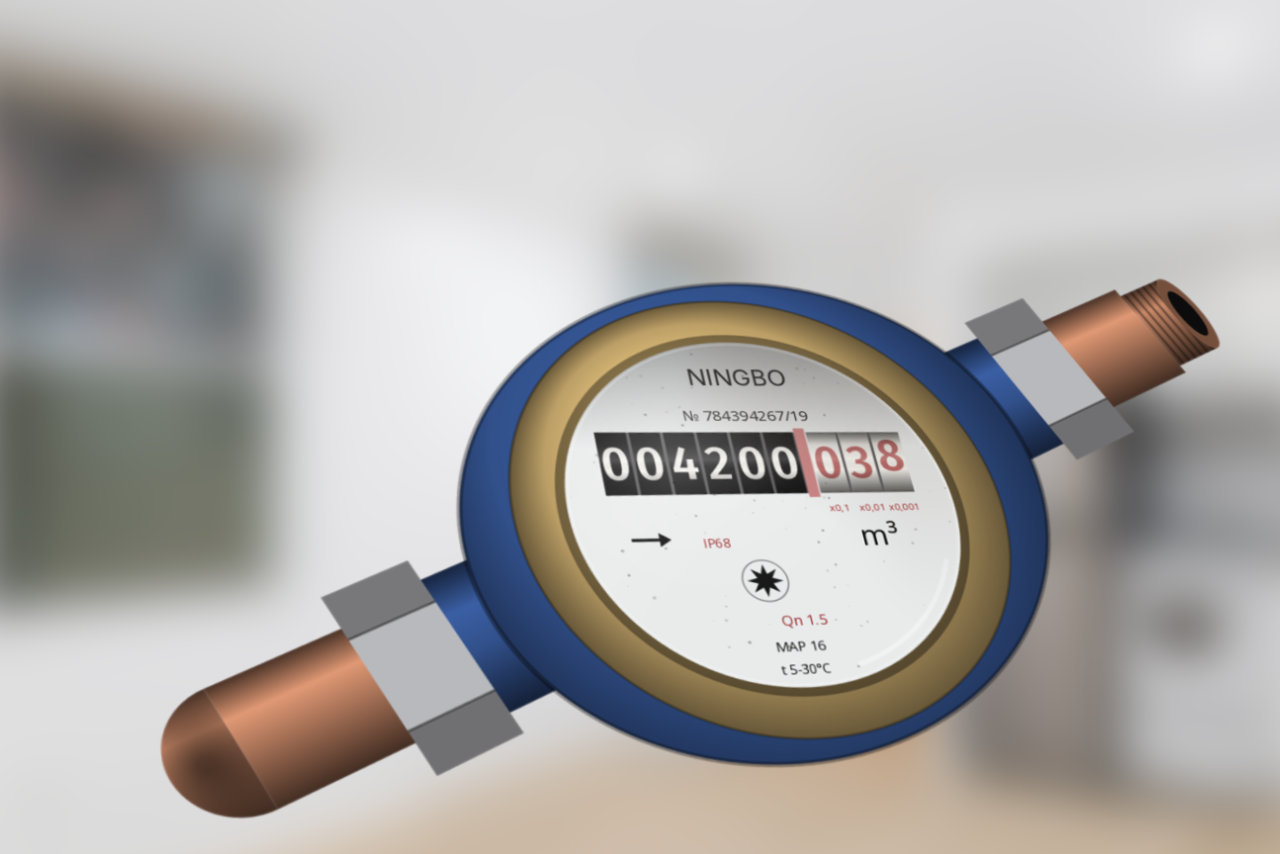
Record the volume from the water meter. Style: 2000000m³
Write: 4200.038m³
